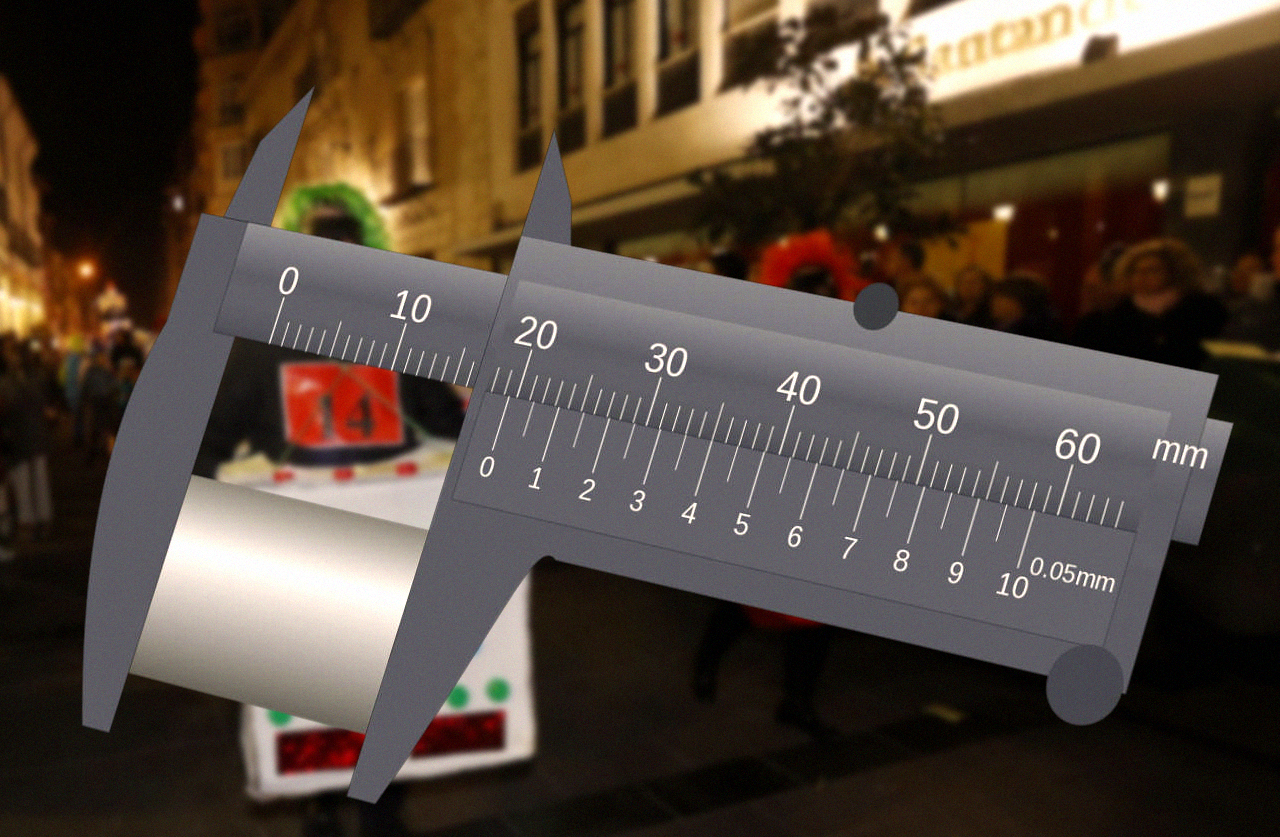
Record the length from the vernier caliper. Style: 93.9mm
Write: 19.4mm
